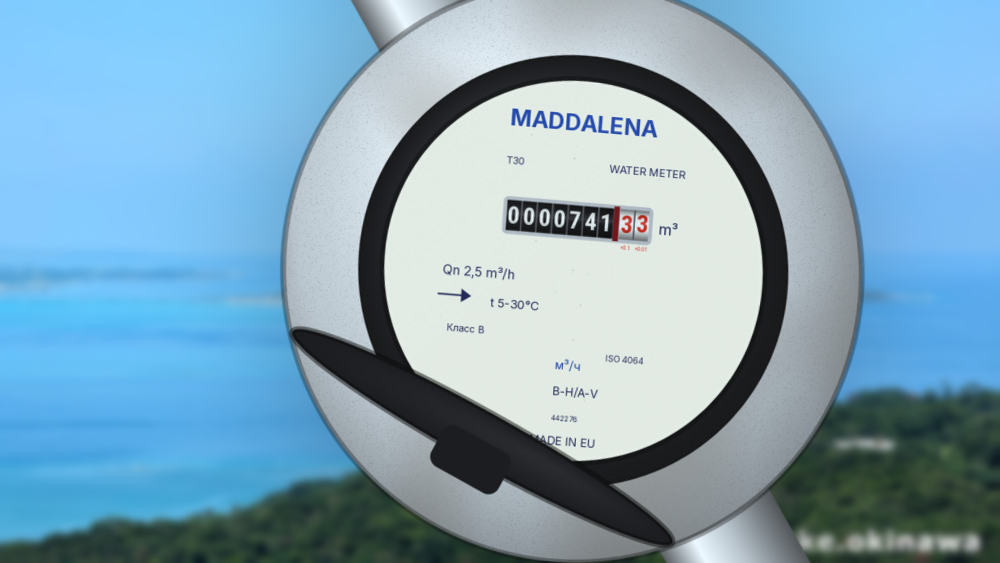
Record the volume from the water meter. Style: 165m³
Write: 741.33m³
